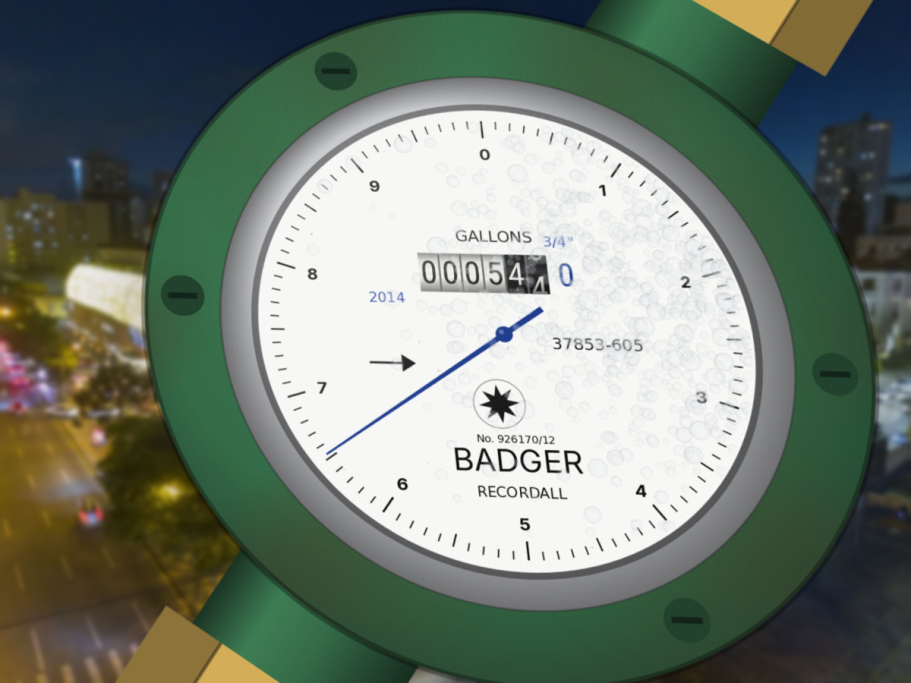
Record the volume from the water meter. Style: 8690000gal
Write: 5436.5gal
